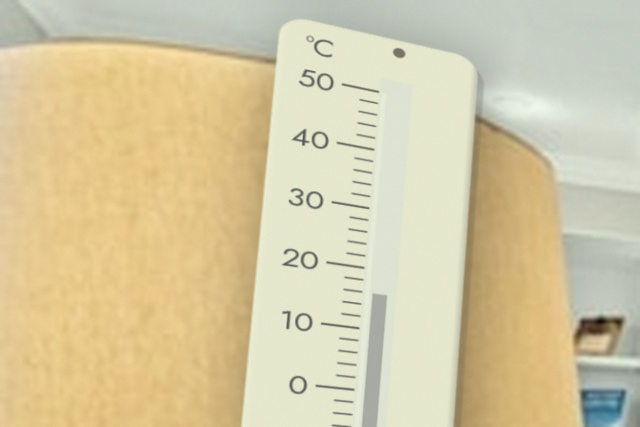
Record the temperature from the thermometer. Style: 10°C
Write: 16°C
